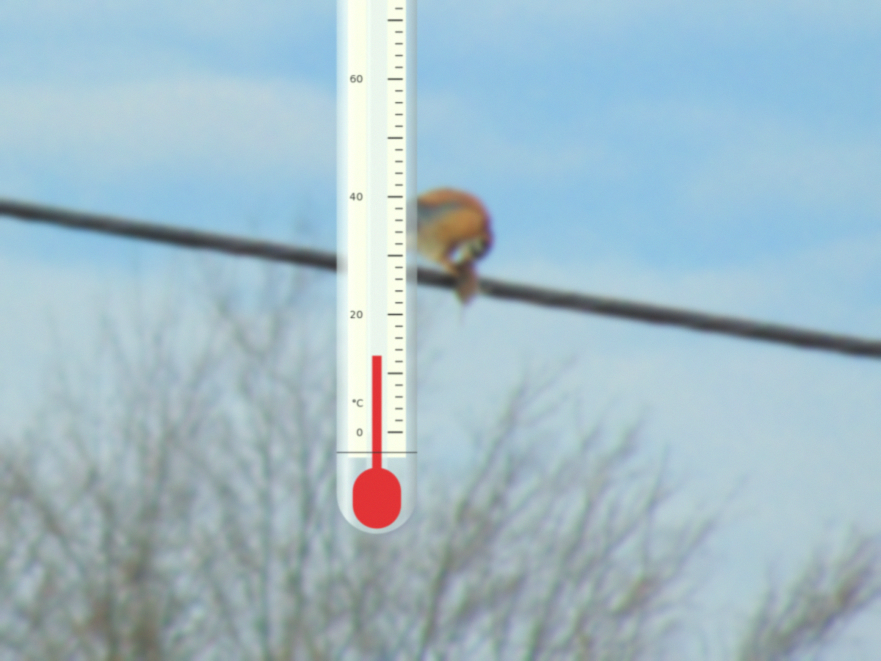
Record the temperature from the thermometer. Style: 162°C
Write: 13°C
